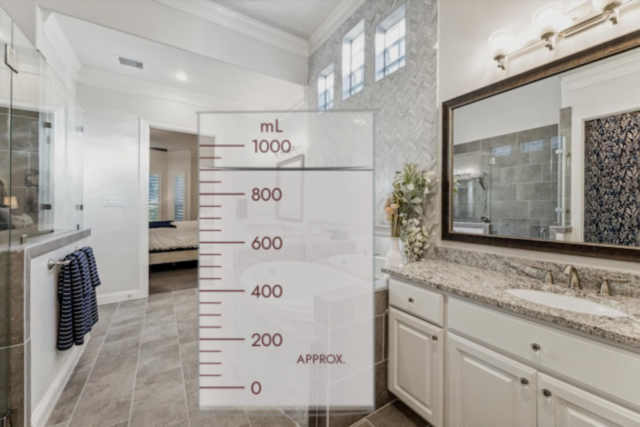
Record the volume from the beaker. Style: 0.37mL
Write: 900mL
